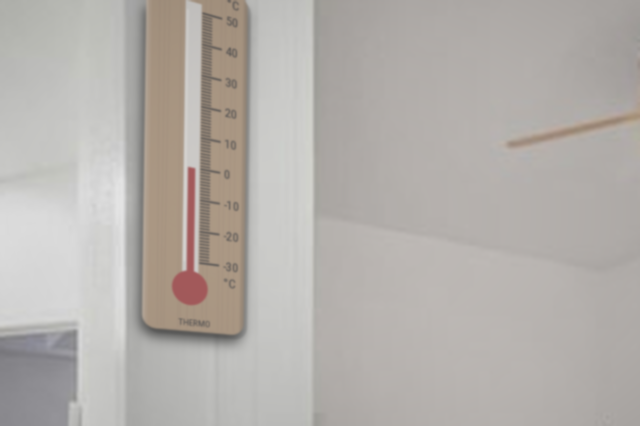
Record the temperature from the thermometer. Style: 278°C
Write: 0°C
